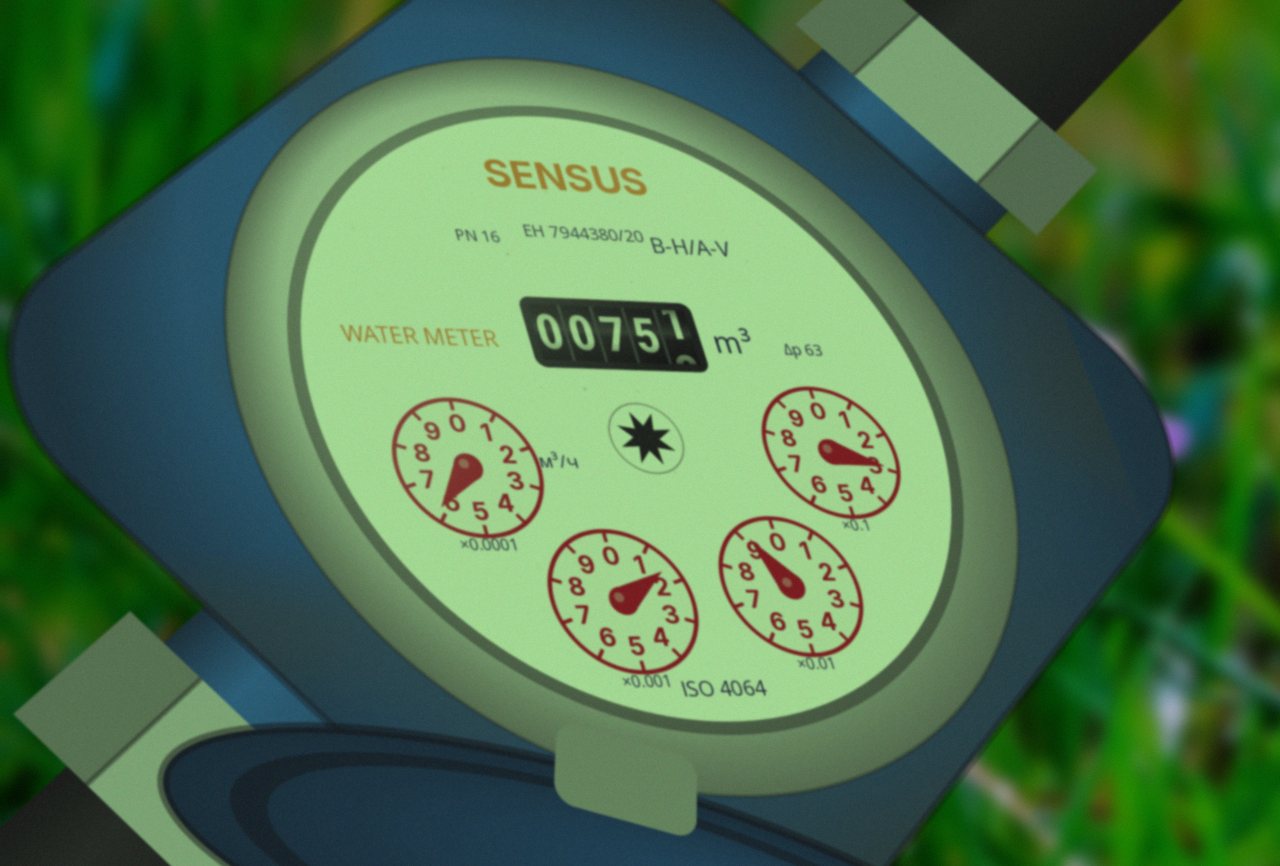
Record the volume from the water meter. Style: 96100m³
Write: 751.2916m³
